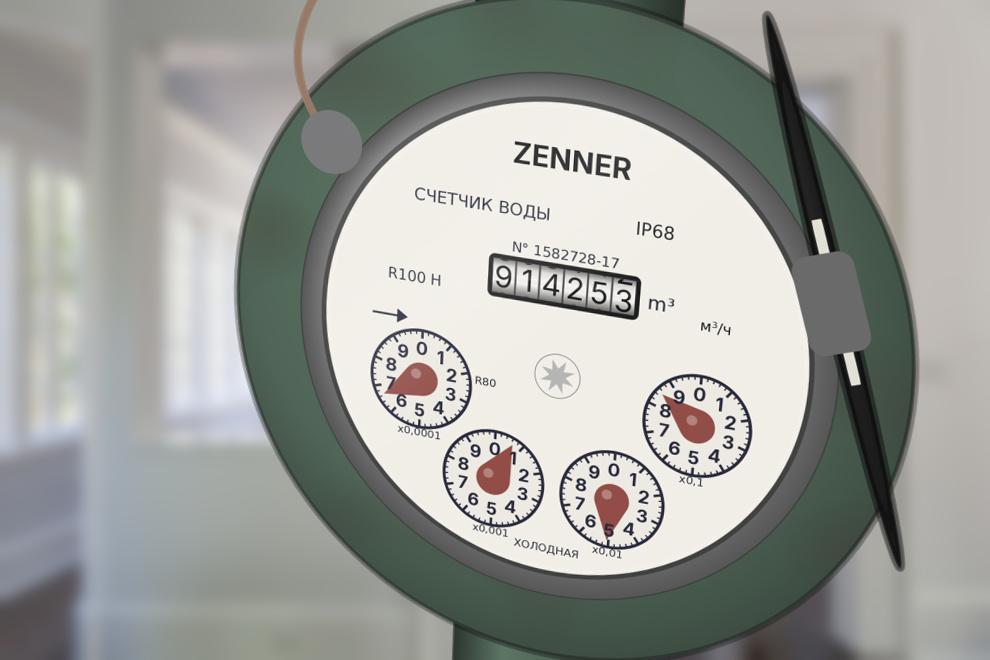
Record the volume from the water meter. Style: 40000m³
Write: 914252.8506m³
